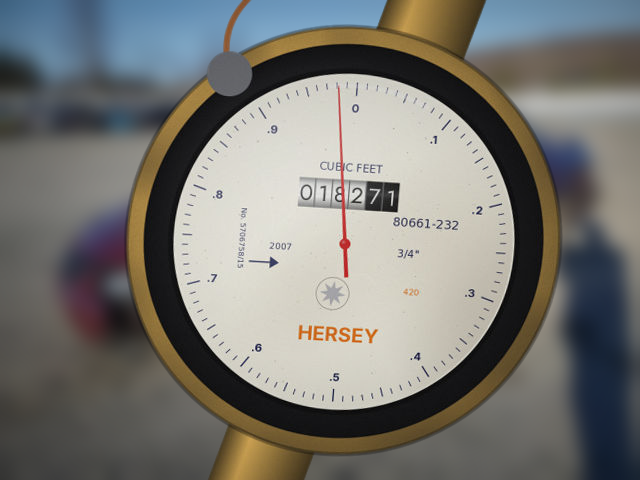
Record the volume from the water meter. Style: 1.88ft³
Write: 18270.98ft³
